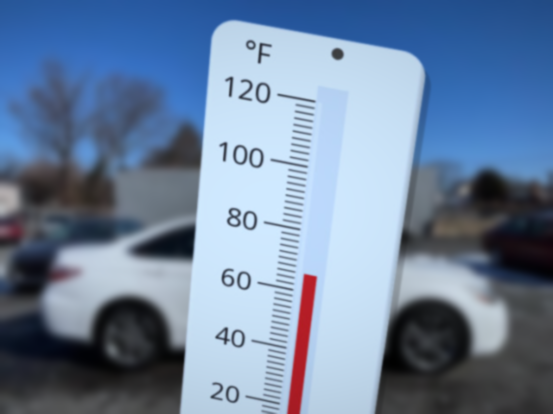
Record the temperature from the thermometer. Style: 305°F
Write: 66°F
